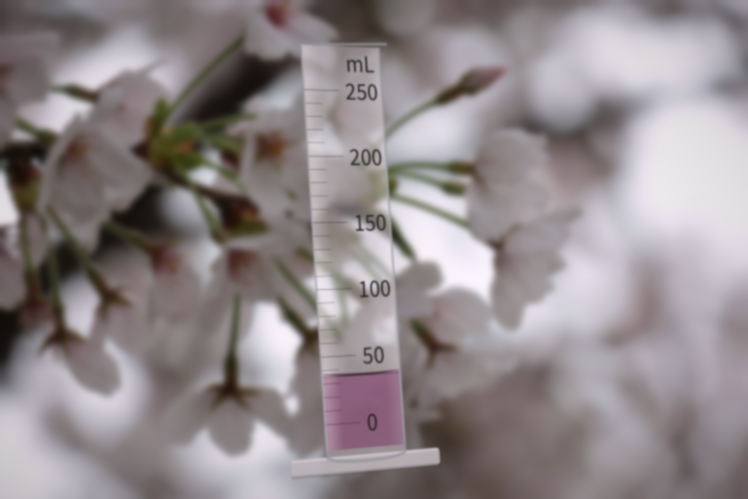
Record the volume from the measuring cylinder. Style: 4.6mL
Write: 35mL
